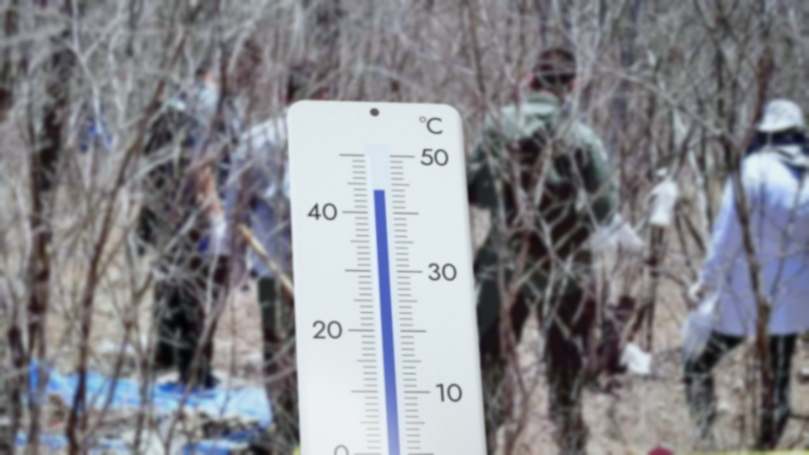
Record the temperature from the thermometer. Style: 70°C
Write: 44°C
